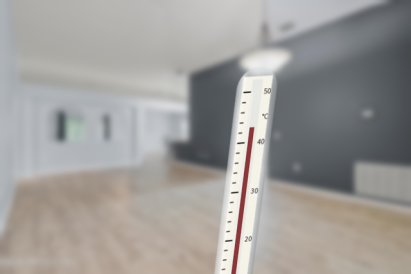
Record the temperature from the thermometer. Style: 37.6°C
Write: 43°C
